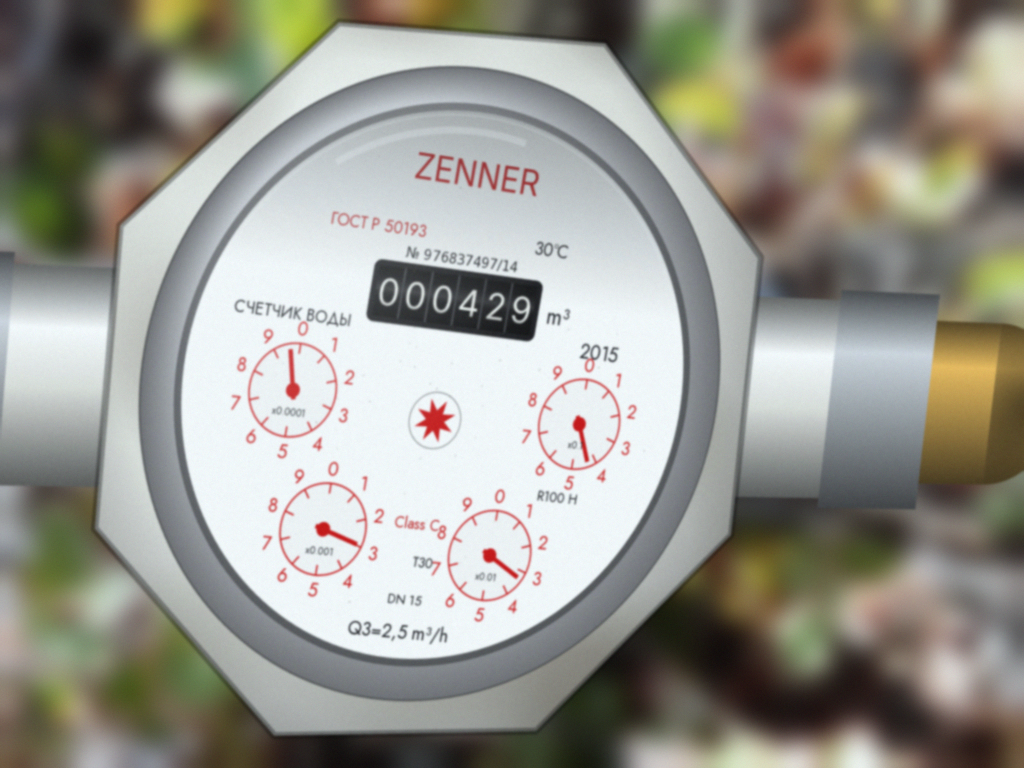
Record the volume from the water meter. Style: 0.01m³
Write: 429.4329m³
